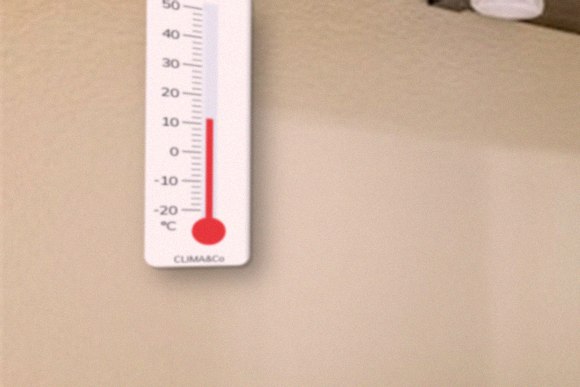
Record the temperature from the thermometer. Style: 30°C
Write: 12°C
